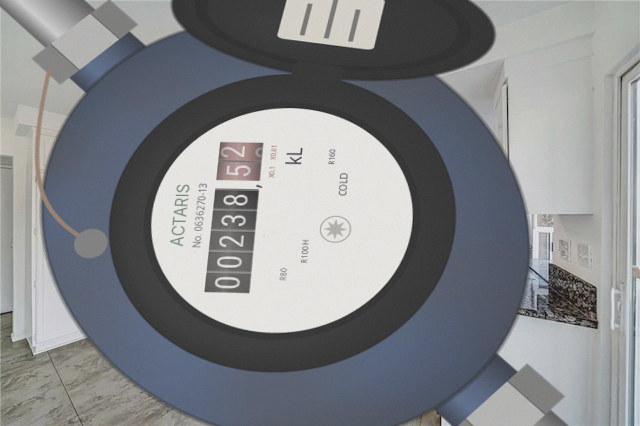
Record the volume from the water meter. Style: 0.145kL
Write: 238.52kL
